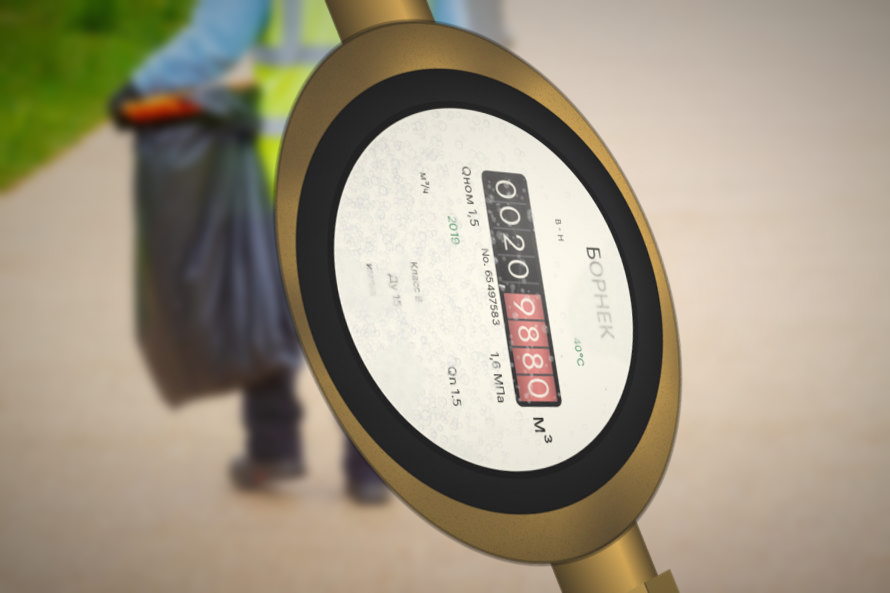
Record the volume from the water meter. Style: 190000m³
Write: 20.9880m³
